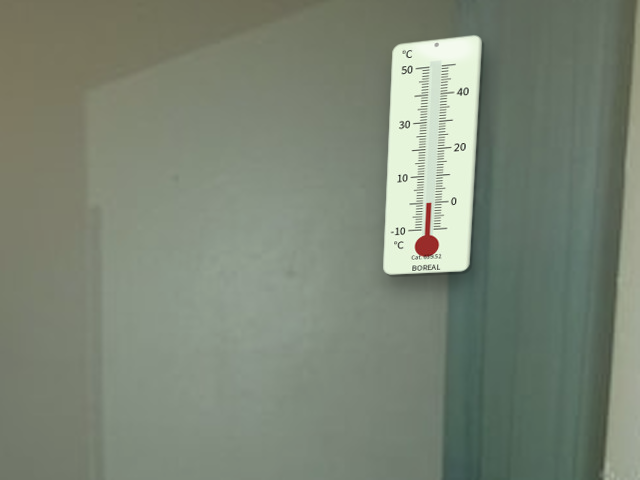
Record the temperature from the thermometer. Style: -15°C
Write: 0°C
